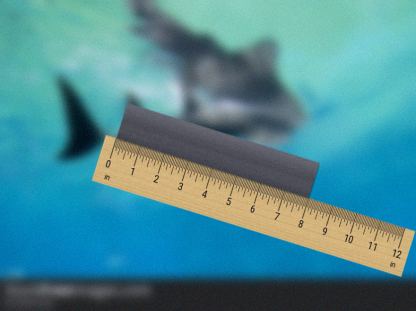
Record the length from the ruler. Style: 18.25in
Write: 8in
